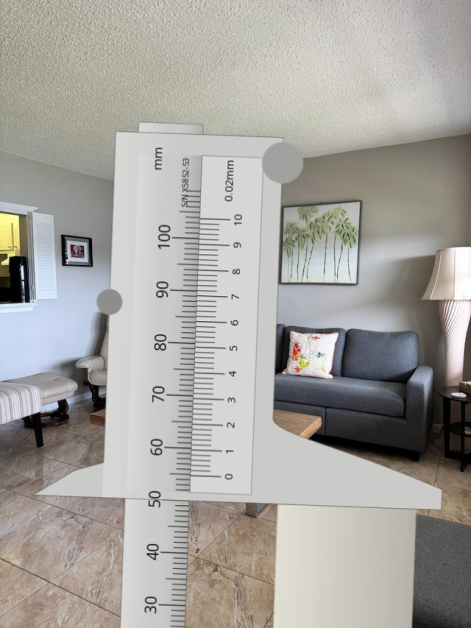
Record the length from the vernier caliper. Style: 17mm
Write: 54.8mm
